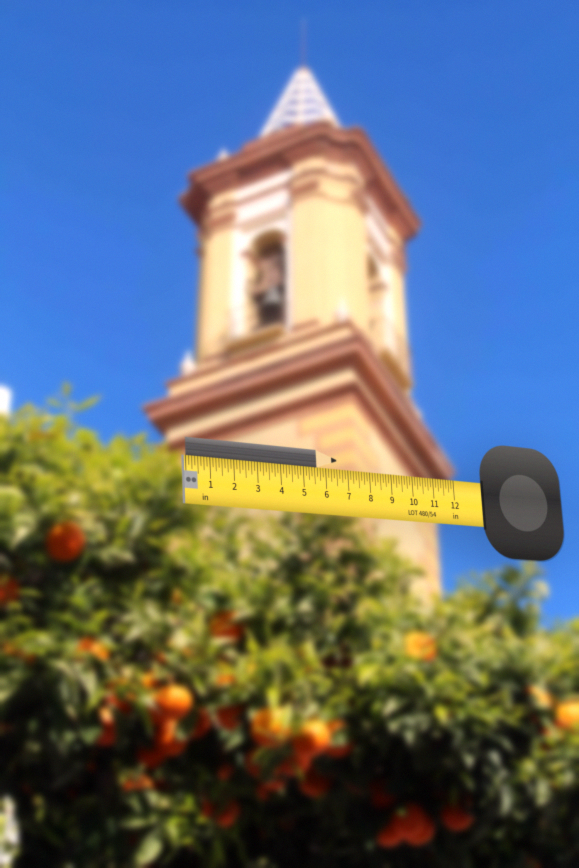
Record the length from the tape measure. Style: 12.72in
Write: 6.5in
